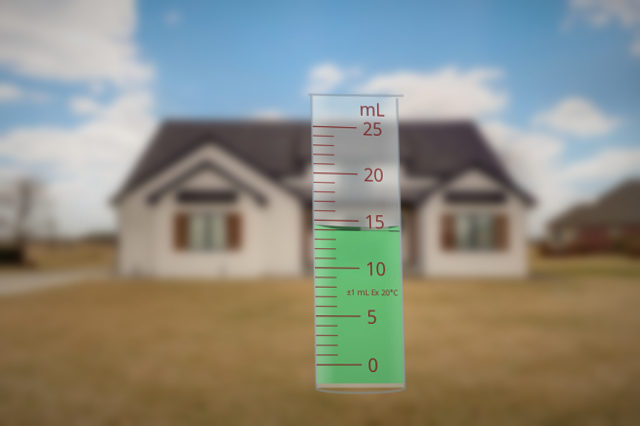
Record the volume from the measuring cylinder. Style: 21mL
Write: 14mL
